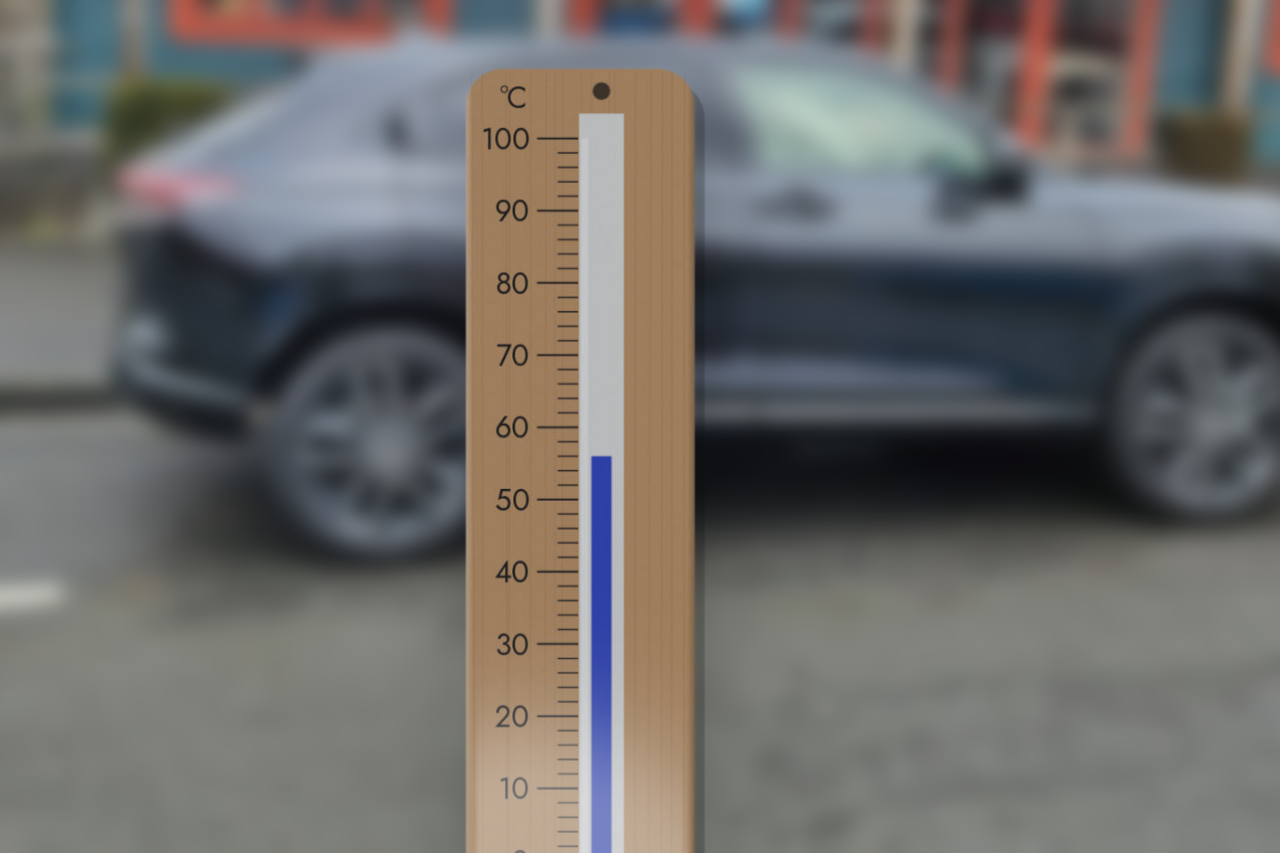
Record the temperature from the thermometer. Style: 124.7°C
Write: 56°C
